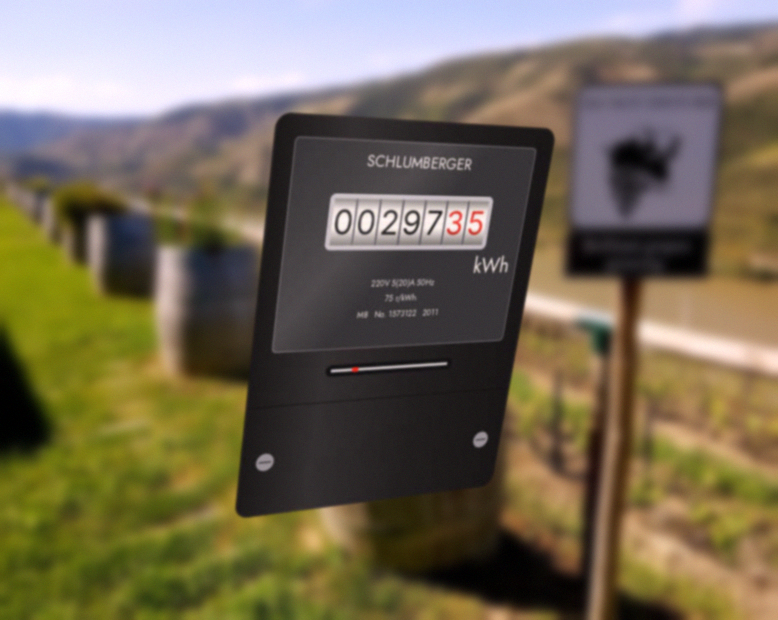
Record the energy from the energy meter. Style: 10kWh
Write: 297.35kWh
